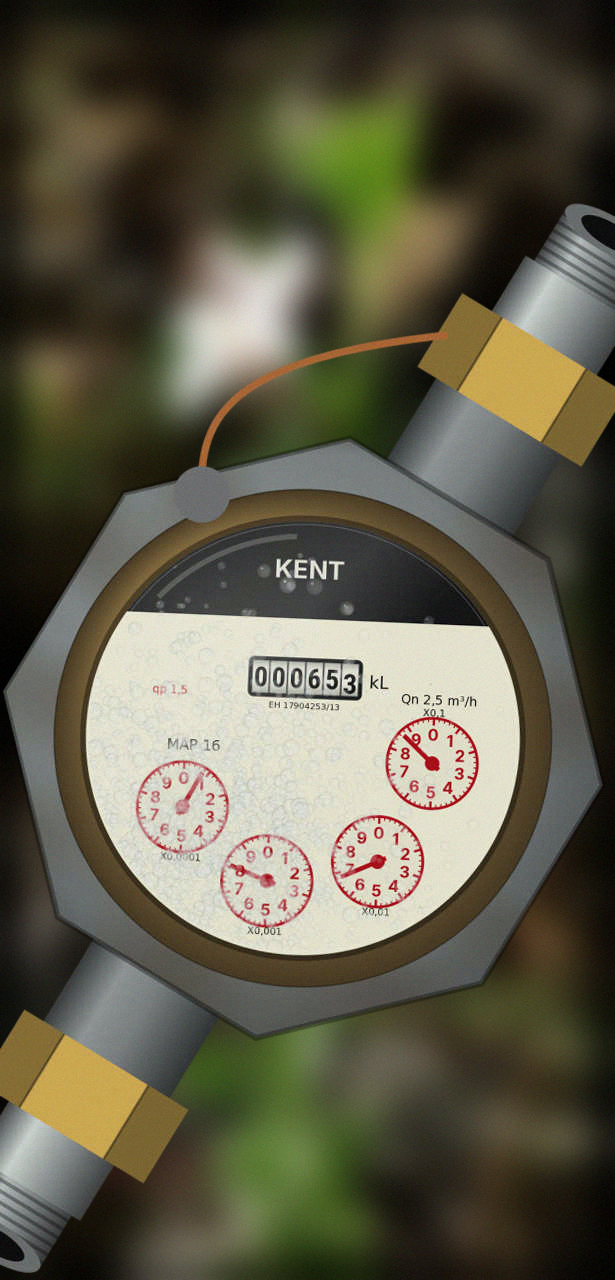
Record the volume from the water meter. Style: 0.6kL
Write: 652.8680kL
